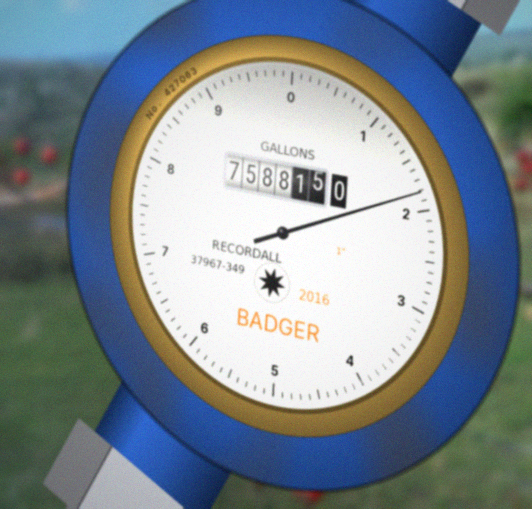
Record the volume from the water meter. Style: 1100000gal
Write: 7588151.8gal
